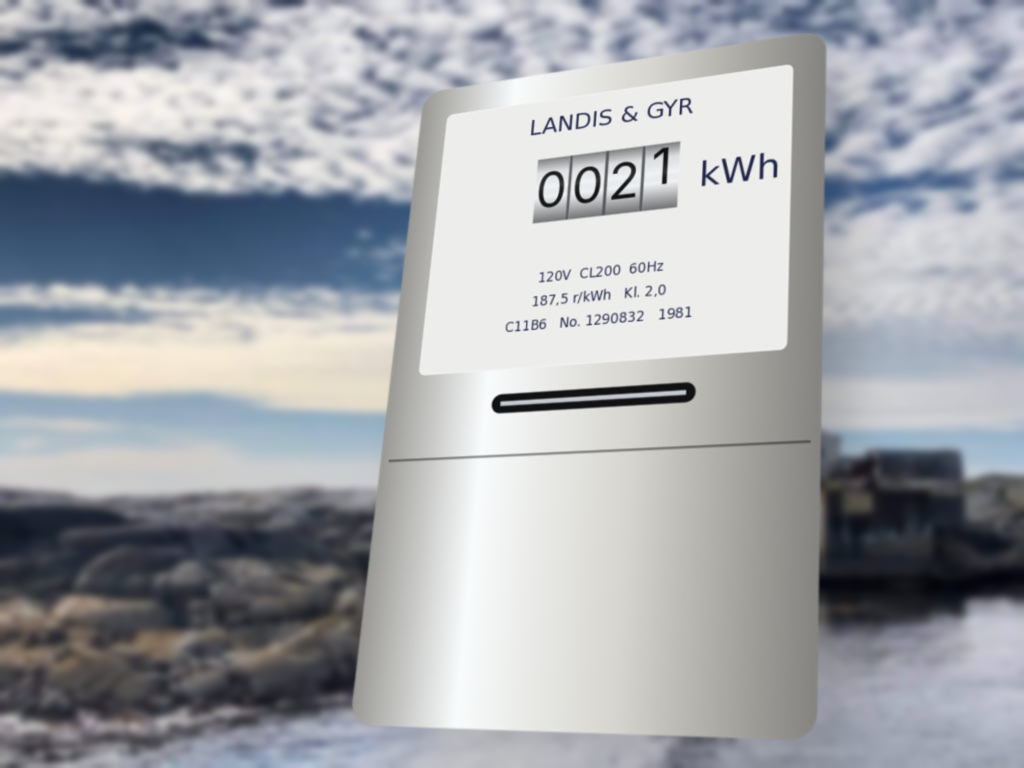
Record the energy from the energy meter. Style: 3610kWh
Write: 21kWh
